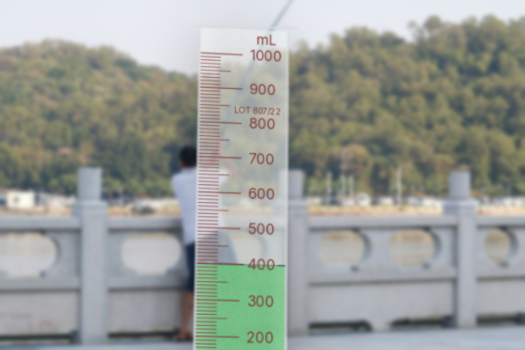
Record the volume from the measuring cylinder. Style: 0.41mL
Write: 400mL
